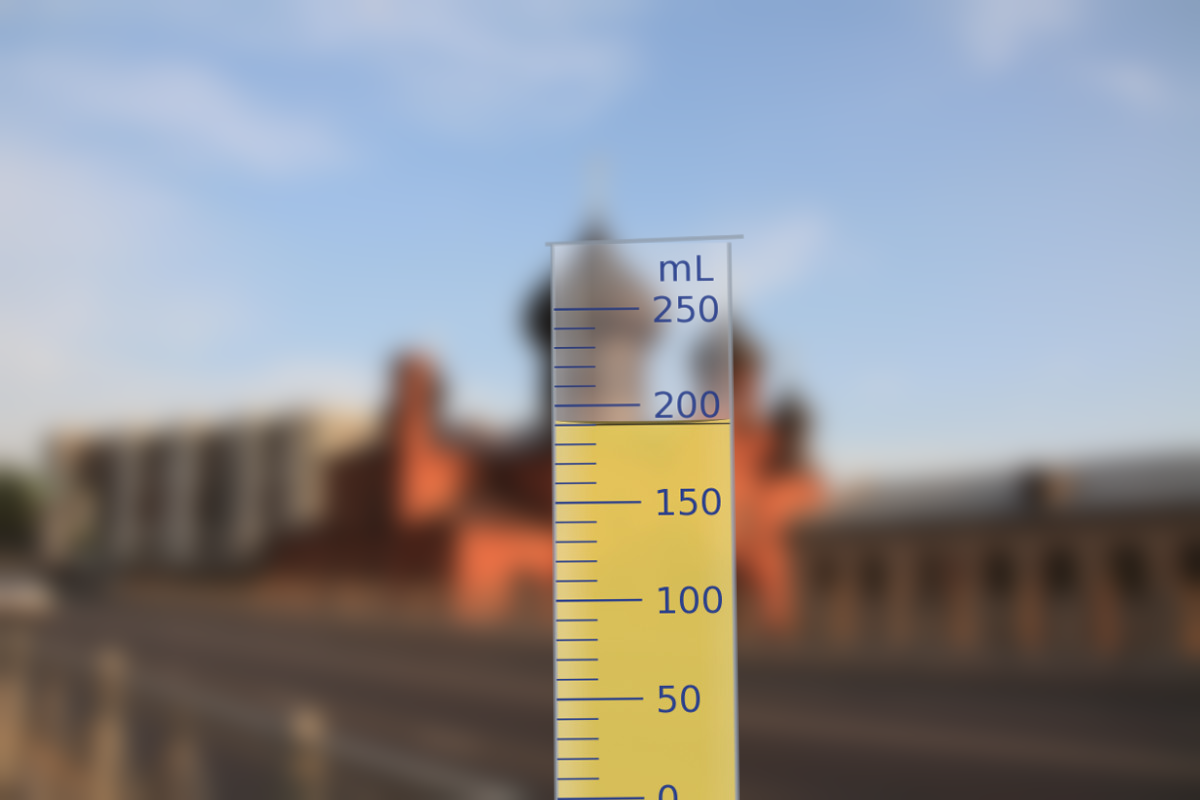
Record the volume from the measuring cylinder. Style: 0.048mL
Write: 190mL
